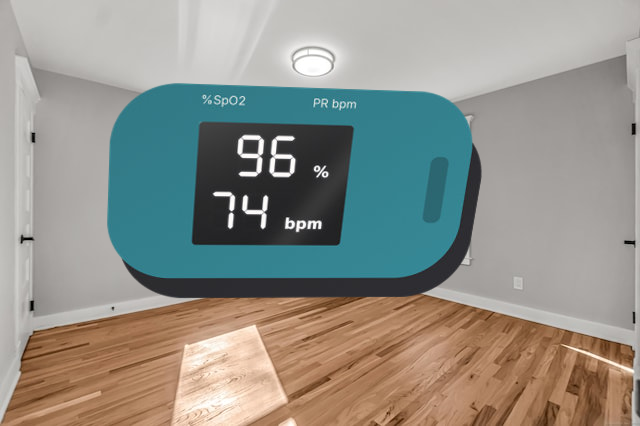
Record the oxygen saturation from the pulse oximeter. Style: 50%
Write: 96%
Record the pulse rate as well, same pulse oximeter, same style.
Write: 74bpm
